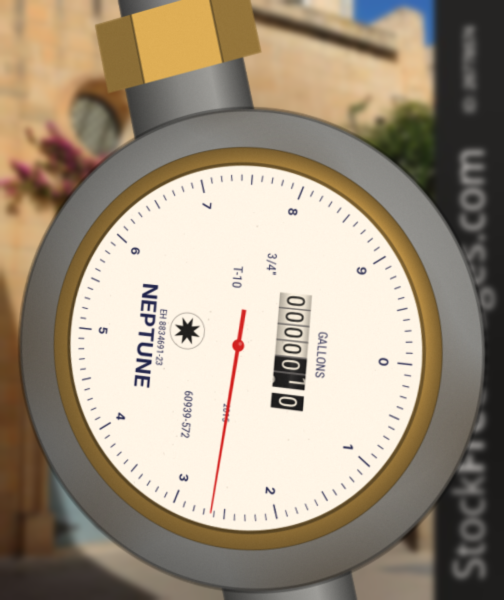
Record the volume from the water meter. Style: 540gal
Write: 12.6gal
